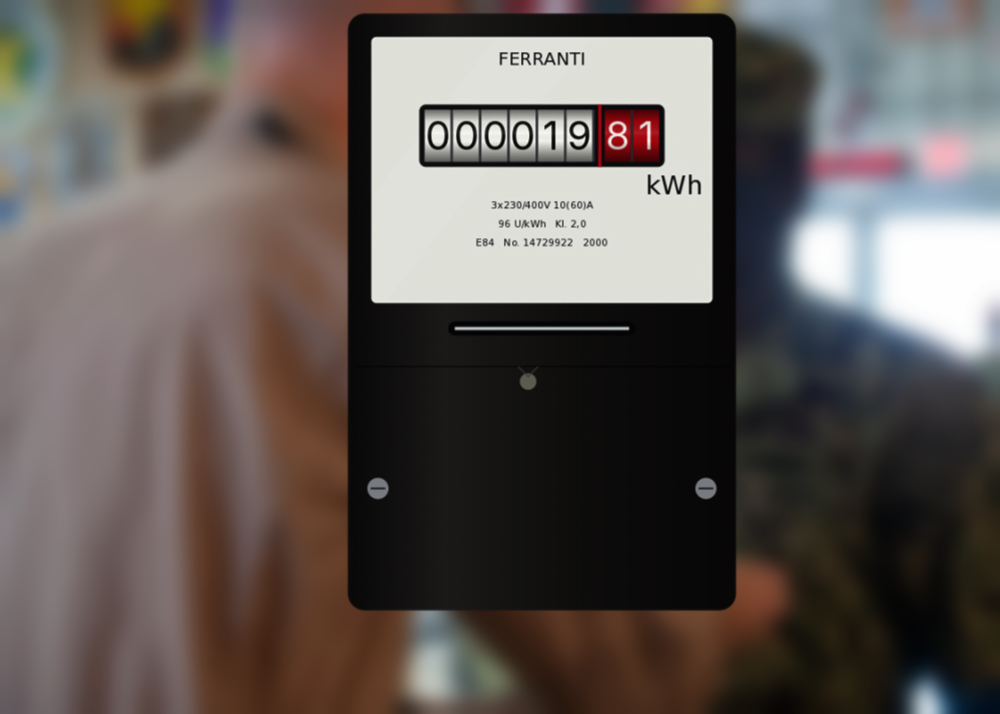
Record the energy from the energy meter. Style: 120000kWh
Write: 19.81kWh
